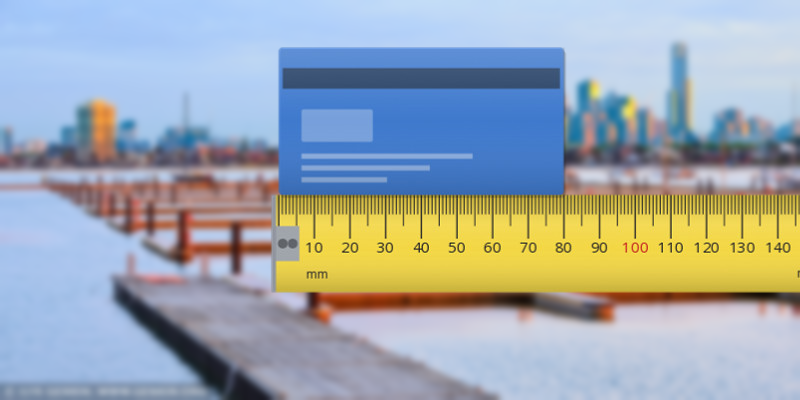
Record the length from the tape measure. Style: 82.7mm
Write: 80mm
